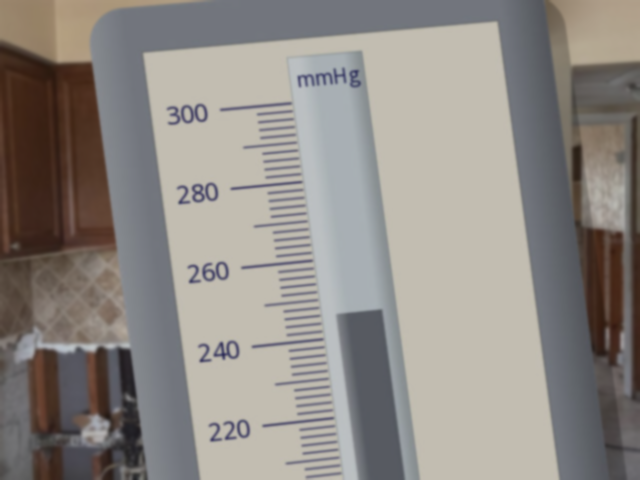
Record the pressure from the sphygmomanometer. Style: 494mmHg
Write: 246mmHg
